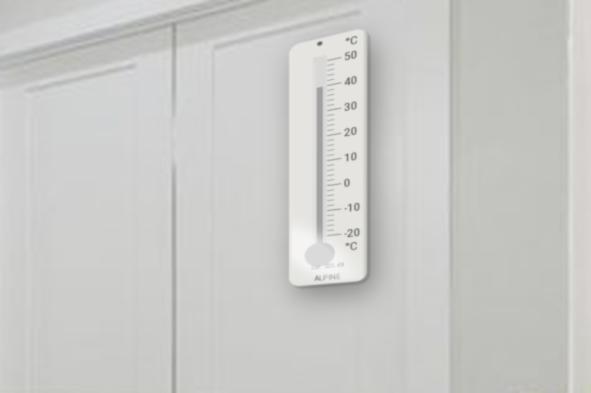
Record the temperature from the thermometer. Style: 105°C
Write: 40°C
